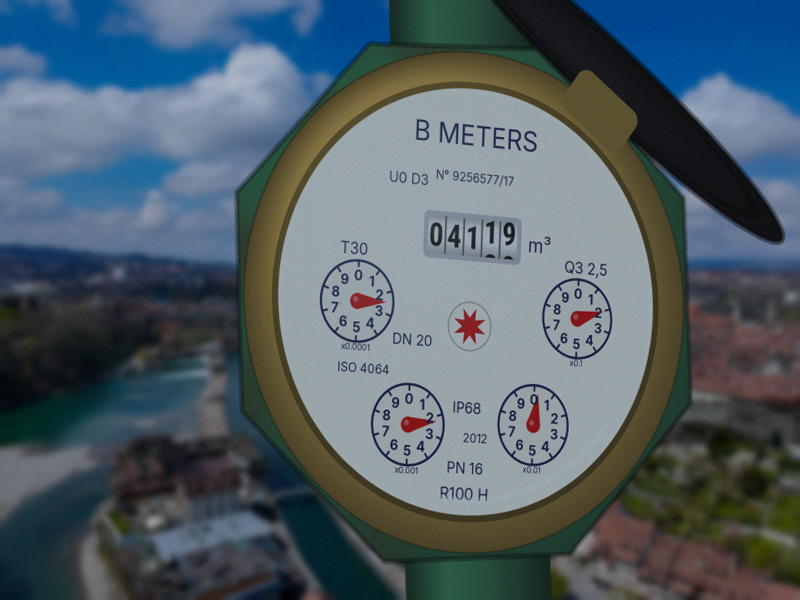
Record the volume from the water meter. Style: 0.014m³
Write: 4119.2022m³
